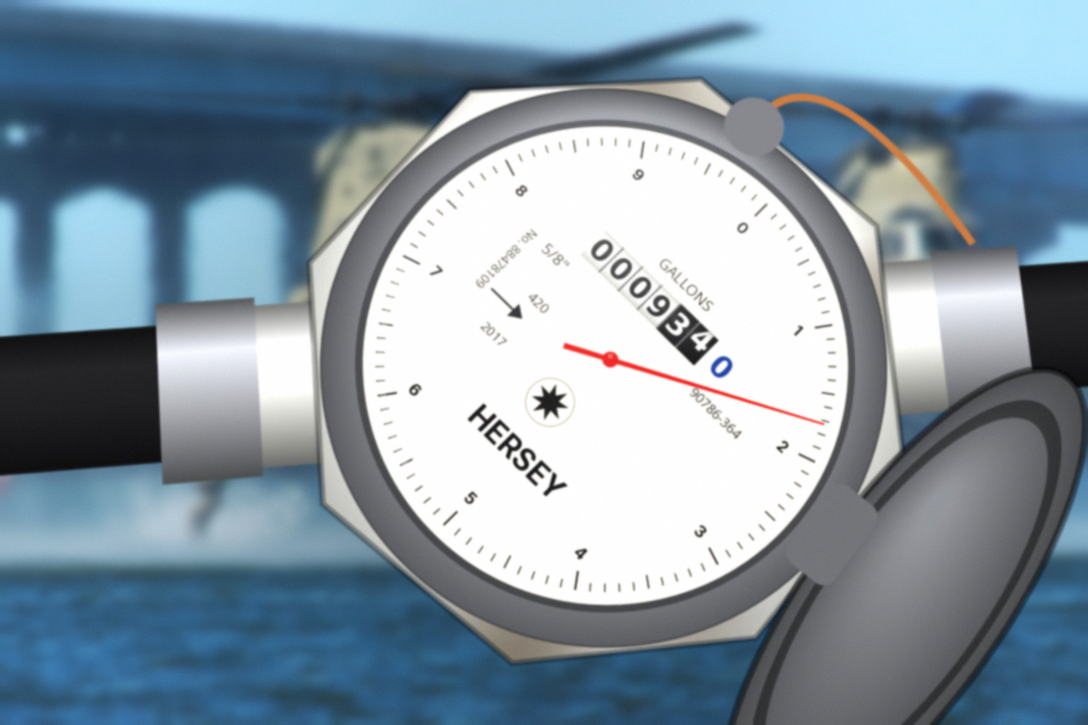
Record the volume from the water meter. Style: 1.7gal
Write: 9341.7gal
